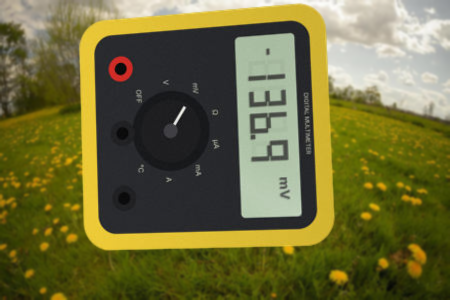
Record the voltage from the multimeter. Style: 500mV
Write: -136.9mV
